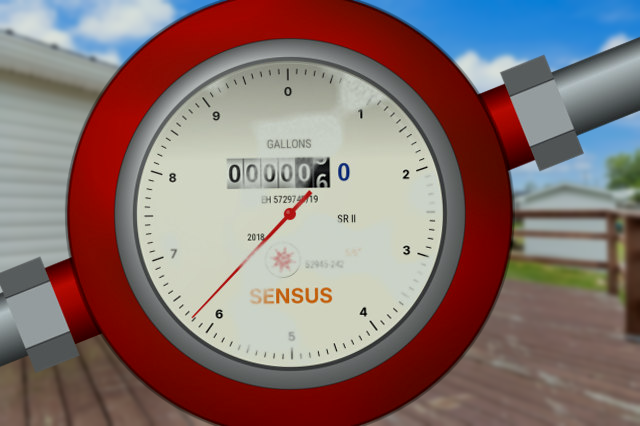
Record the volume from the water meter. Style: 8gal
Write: 56.2gal
